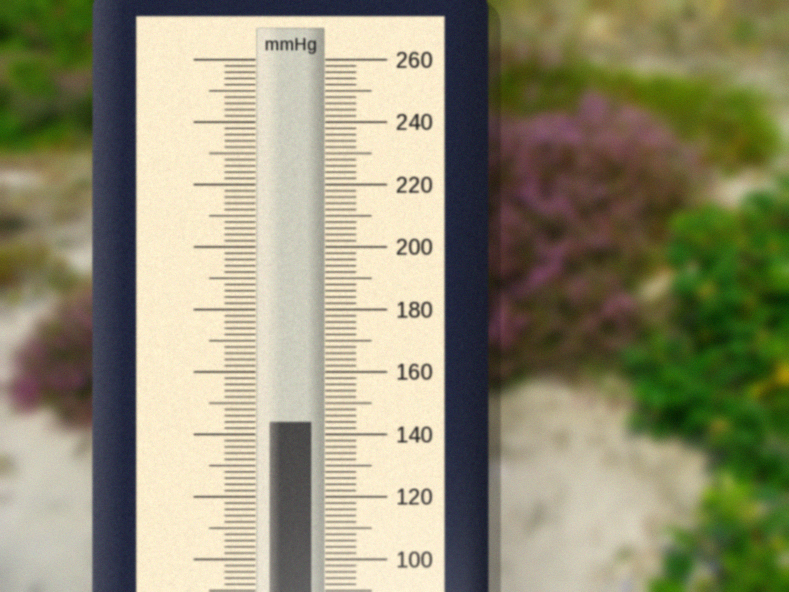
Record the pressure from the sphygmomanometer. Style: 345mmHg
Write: 144mmHg
